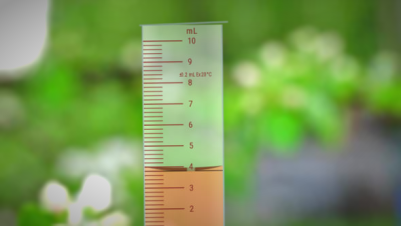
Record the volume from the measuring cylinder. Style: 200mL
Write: 3.8mL
